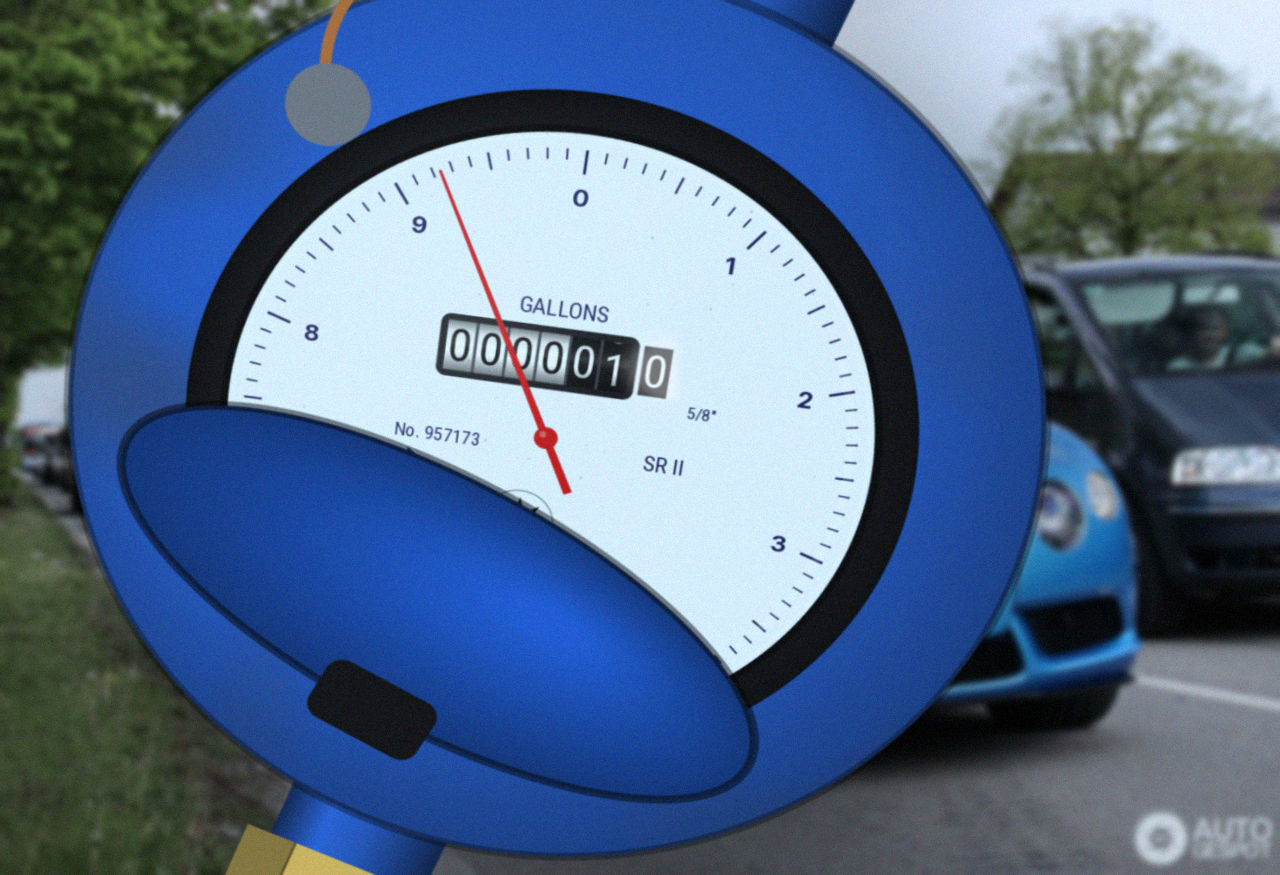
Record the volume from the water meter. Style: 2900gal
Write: 9.2gal
